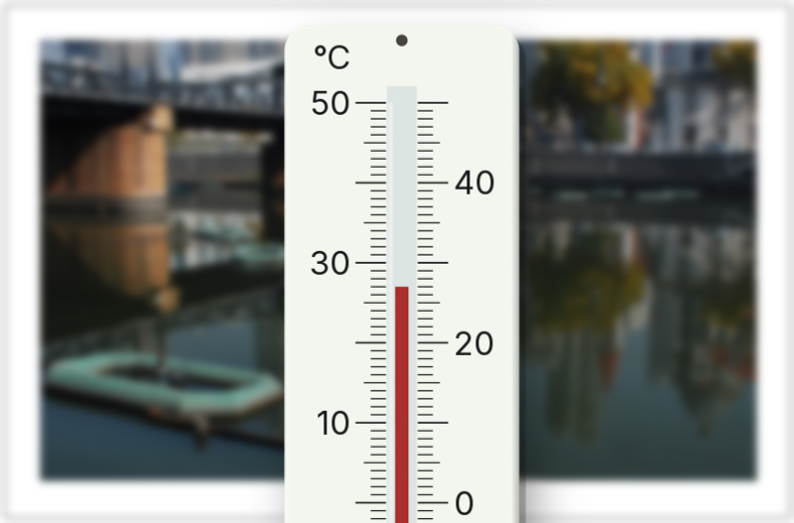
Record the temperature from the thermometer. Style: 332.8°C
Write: 27°C
